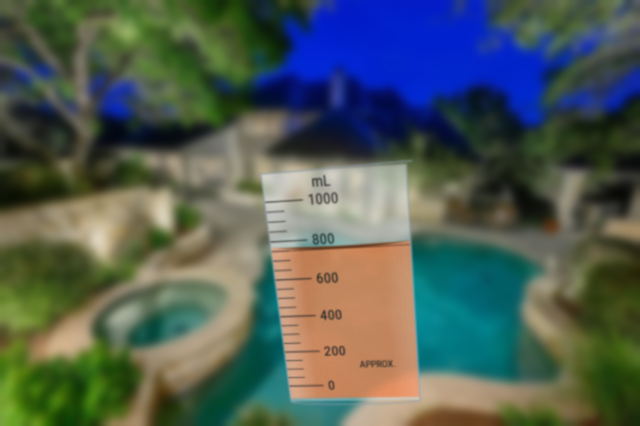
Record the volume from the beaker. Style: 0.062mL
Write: 750mL
